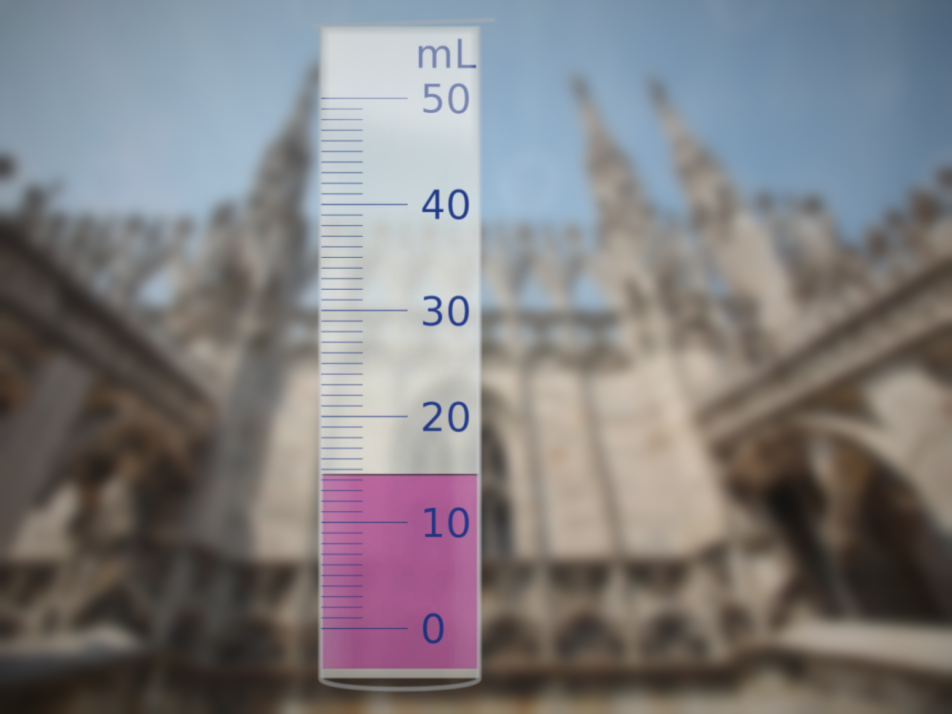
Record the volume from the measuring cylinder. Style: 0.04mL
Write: 14.5mL
